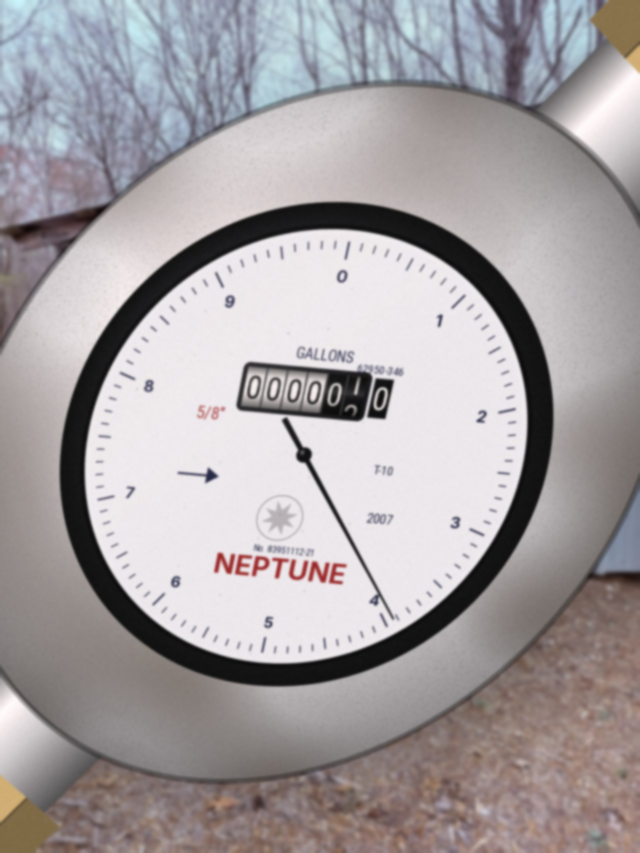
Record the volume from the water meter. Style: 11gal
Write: 13.9gal
